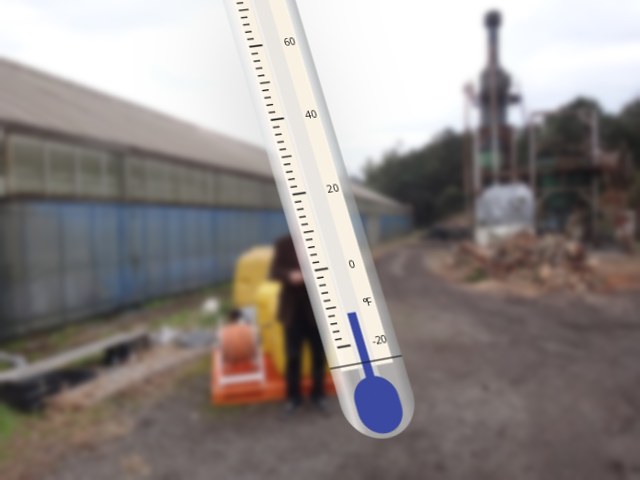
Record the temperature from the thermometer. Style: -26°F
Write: -12°F
